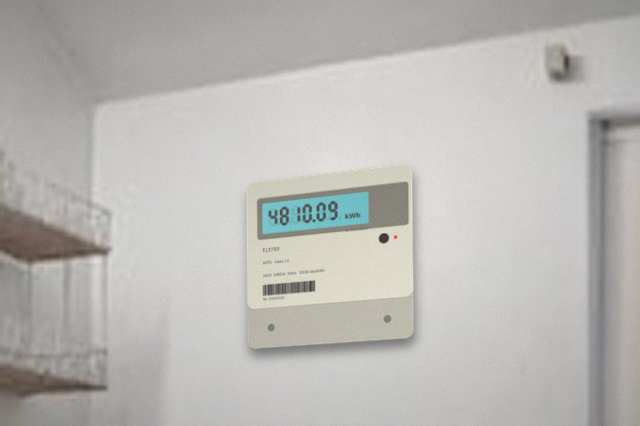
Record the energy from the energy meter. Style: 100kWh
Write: 4810.09kWh
